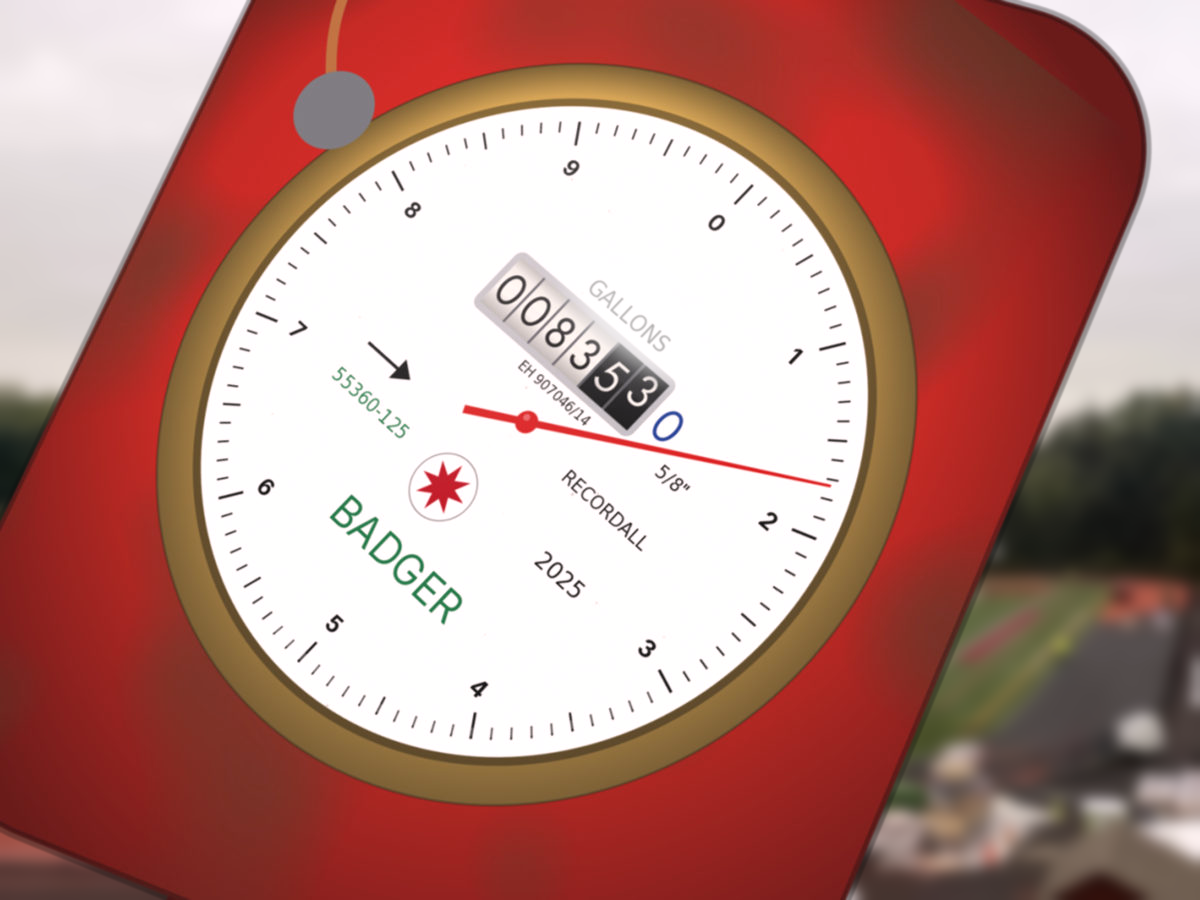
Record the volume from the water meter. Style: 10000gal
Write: 83531.7gal
